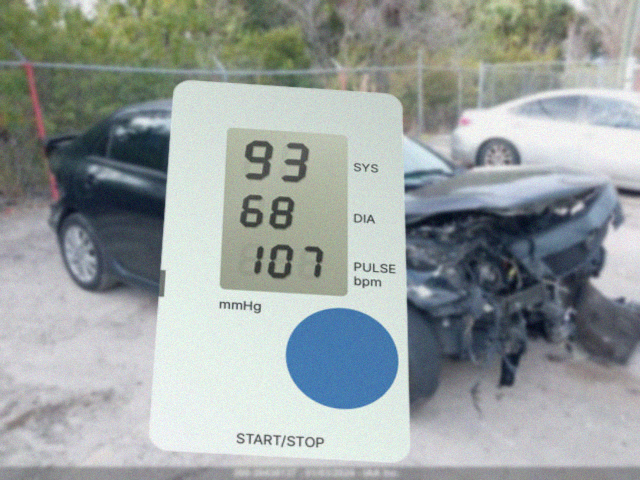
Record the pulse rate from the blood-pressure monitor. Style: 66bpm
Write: 107bpm
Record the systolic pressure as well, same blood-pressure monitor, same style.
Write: 93mmHg
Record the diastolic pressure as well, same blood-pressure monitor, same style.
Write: 68mmHg
